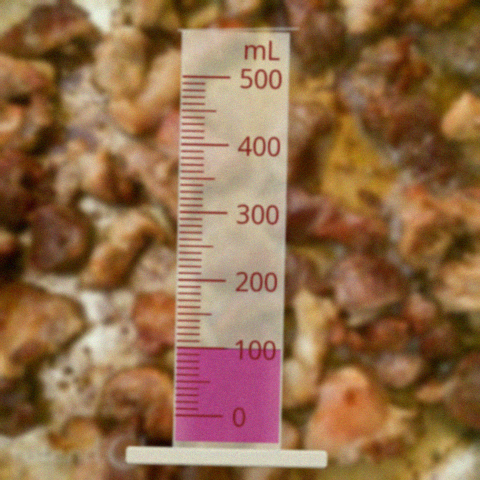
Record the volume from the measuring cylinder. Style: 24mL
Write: 100mL
